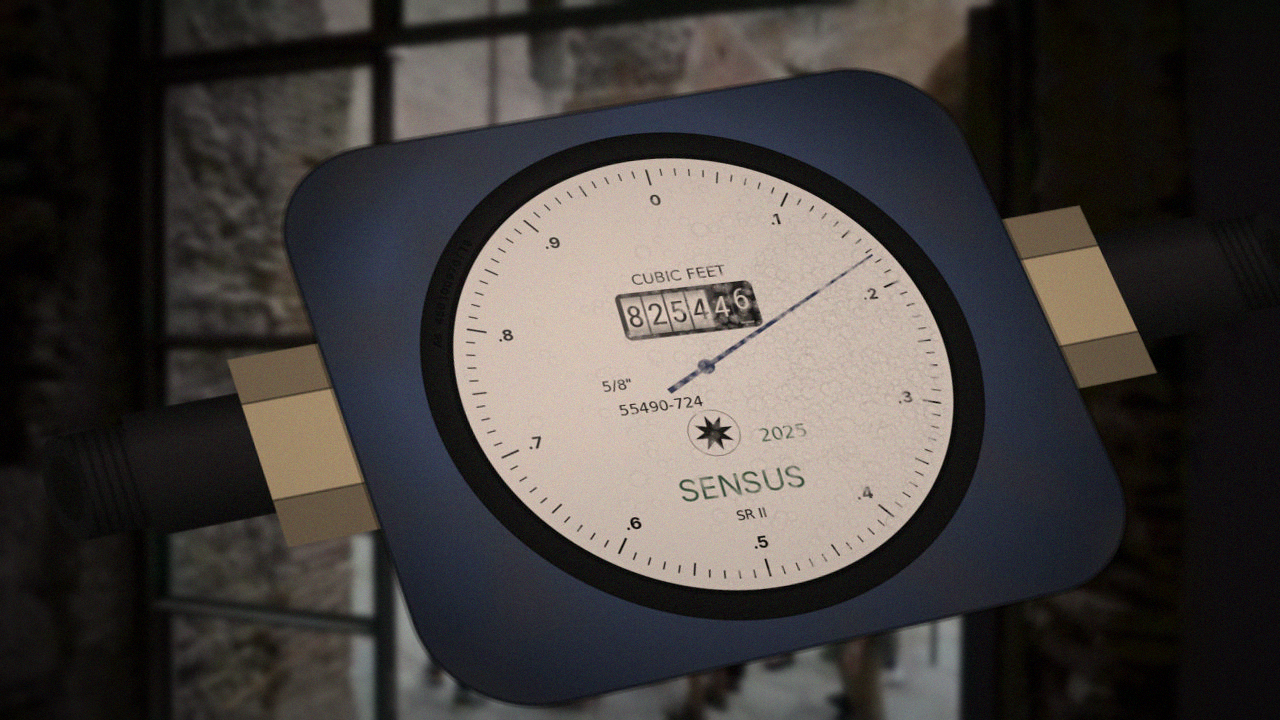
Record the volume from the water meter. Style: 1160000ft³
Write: 825446.17ft³
